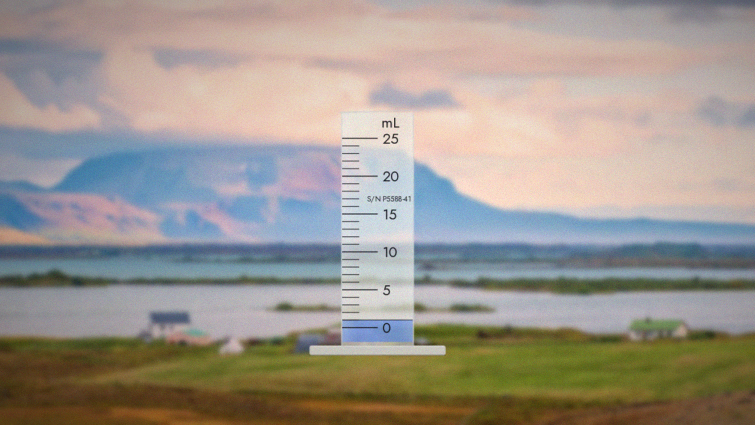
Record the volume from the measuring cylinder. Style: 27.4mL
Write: 1mL
